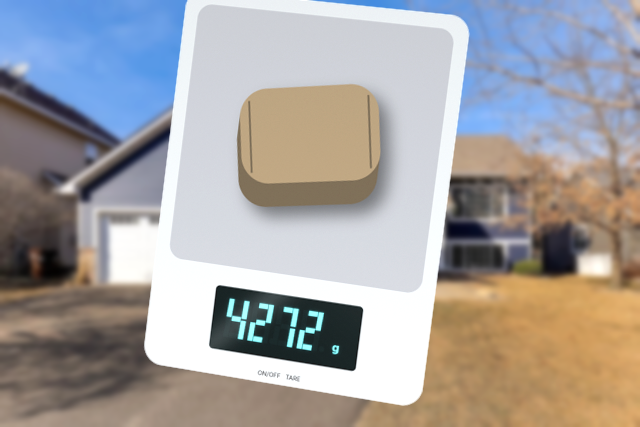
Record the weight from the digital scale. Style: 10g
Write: 4272g
